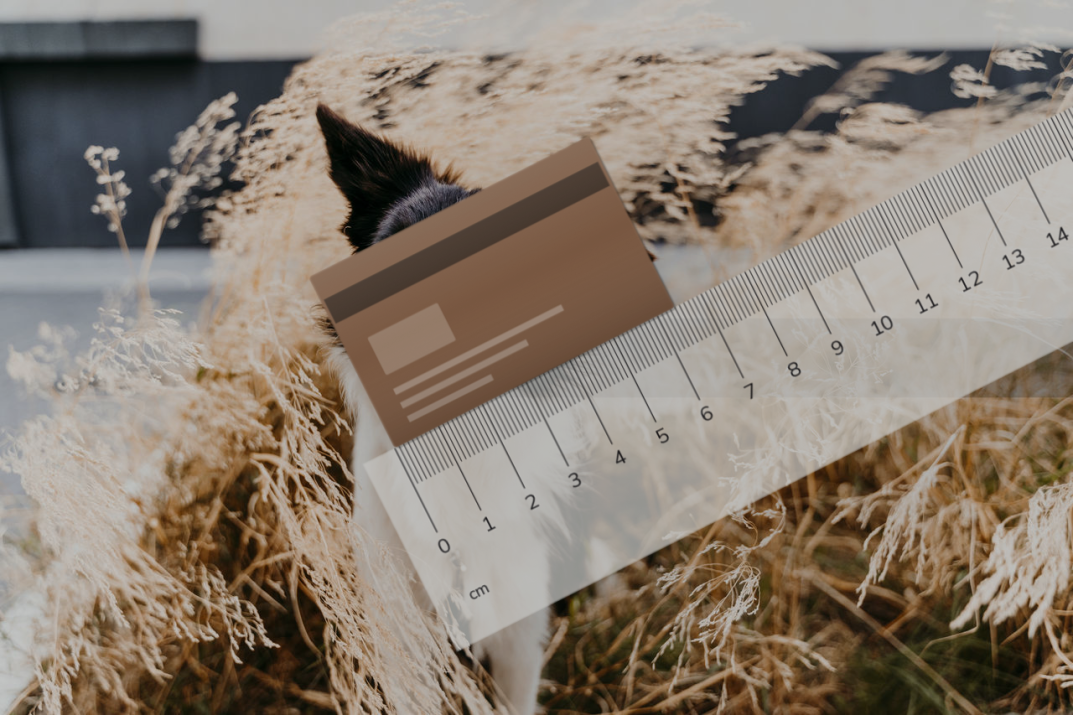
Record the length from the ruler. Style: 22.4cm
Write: 6.4cm
